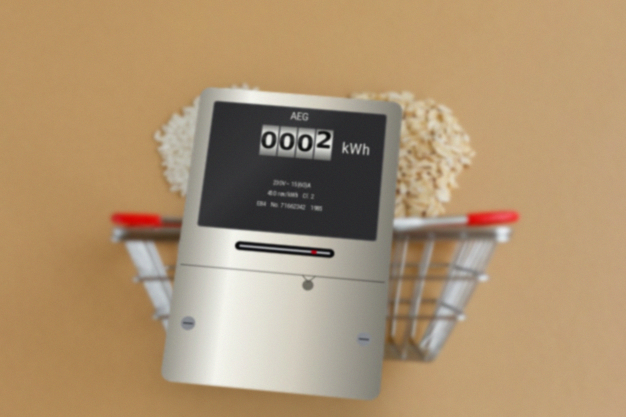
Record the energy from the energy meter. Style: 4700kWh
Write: 2kWh
